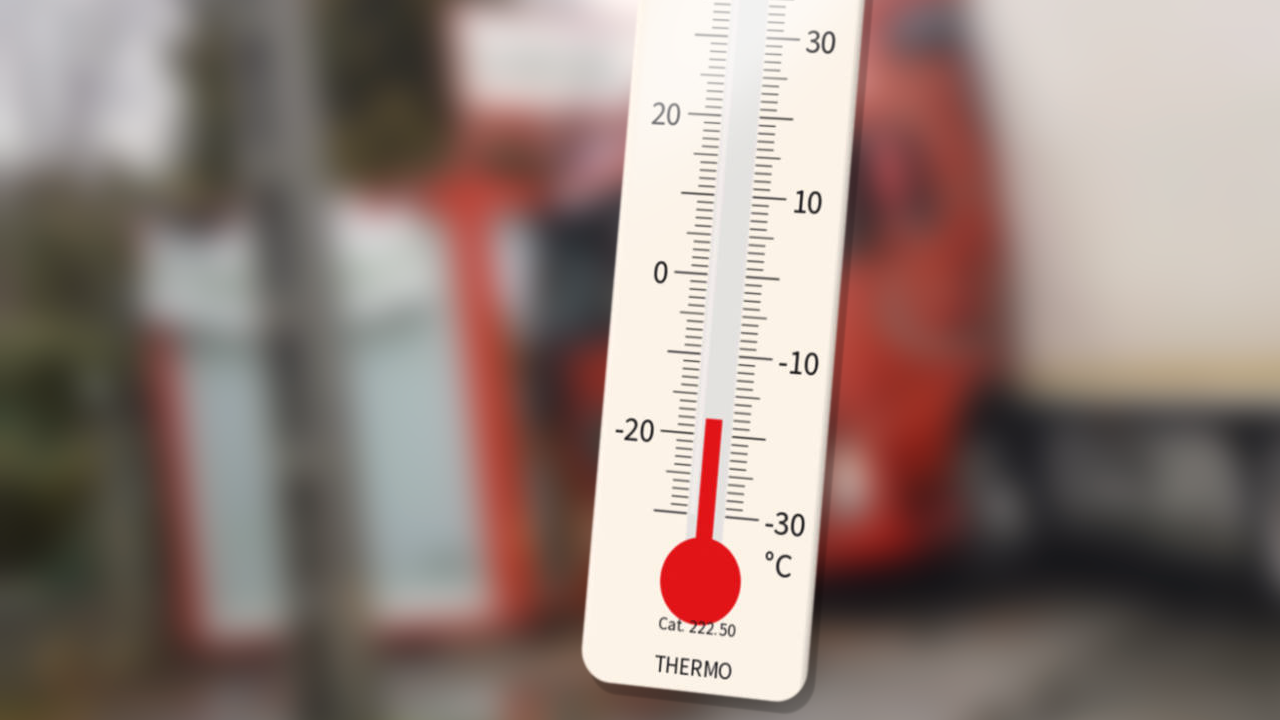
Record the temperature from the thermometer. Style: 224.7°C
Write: -18°C
